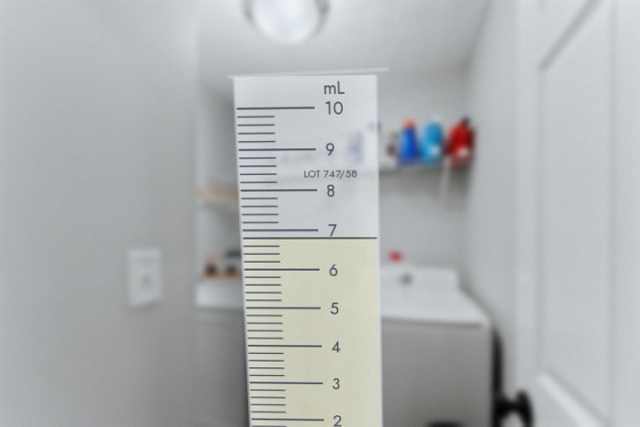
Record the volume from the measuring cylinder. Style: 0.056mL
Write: 6.8mL
